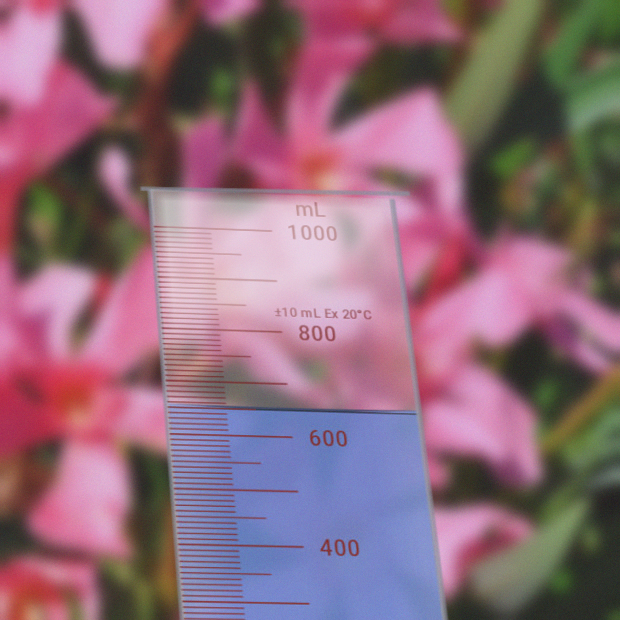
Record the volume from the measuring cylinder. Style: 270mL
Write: 650mL
